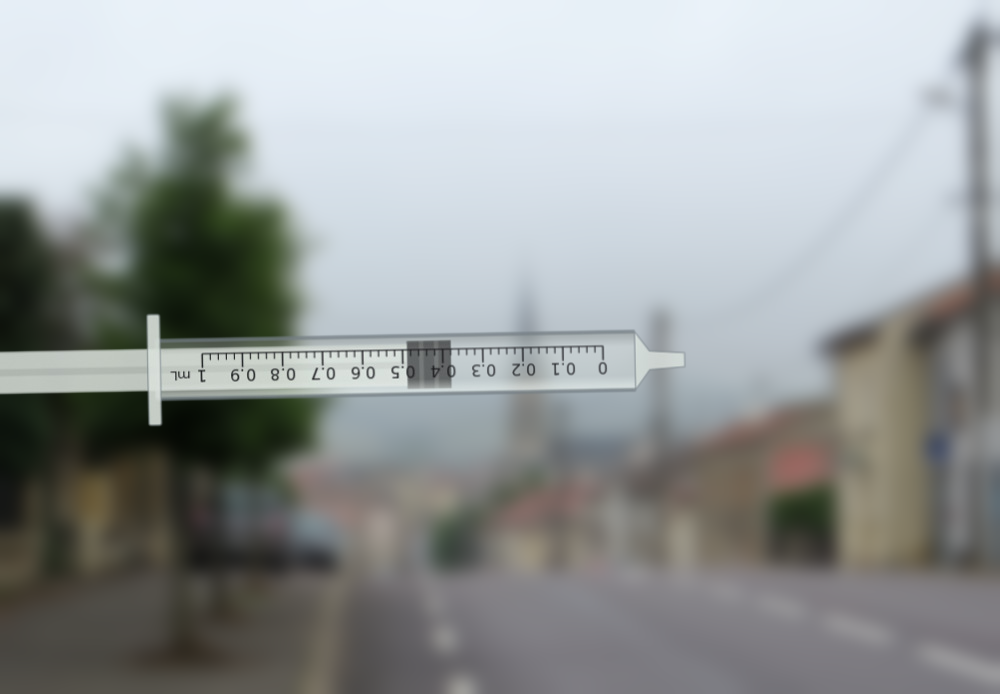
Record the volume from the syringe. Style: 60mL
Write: 0.38mL
